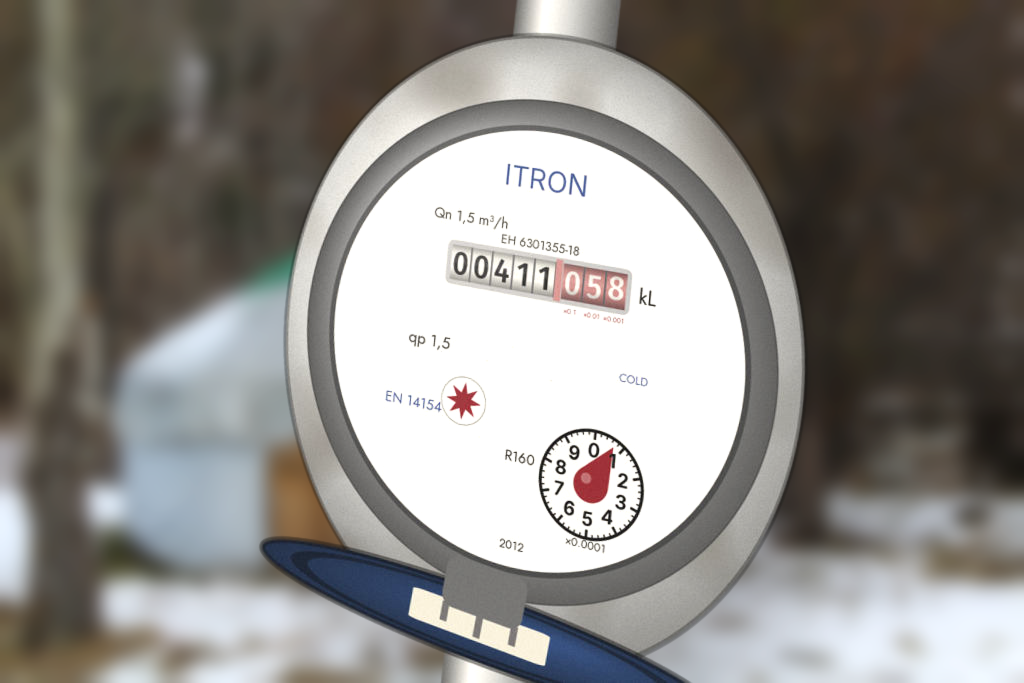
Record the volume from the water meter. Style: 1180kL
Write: 411.0580kL
